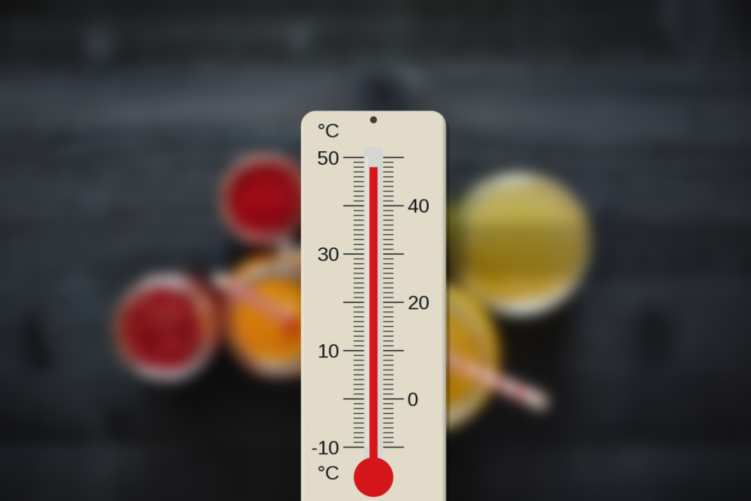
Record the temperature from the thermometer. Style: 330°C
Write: 48°C
